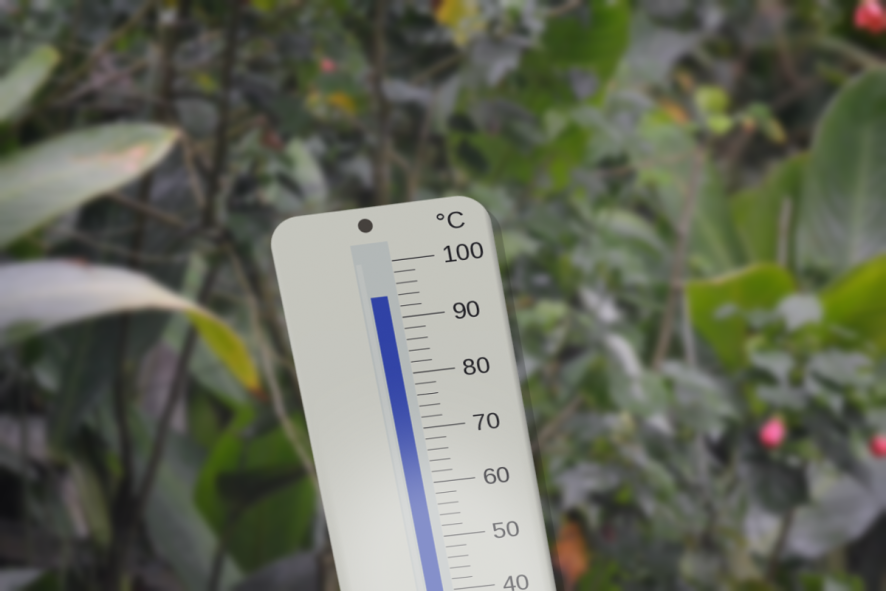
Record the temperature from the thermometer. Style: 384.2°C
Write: 94°C
